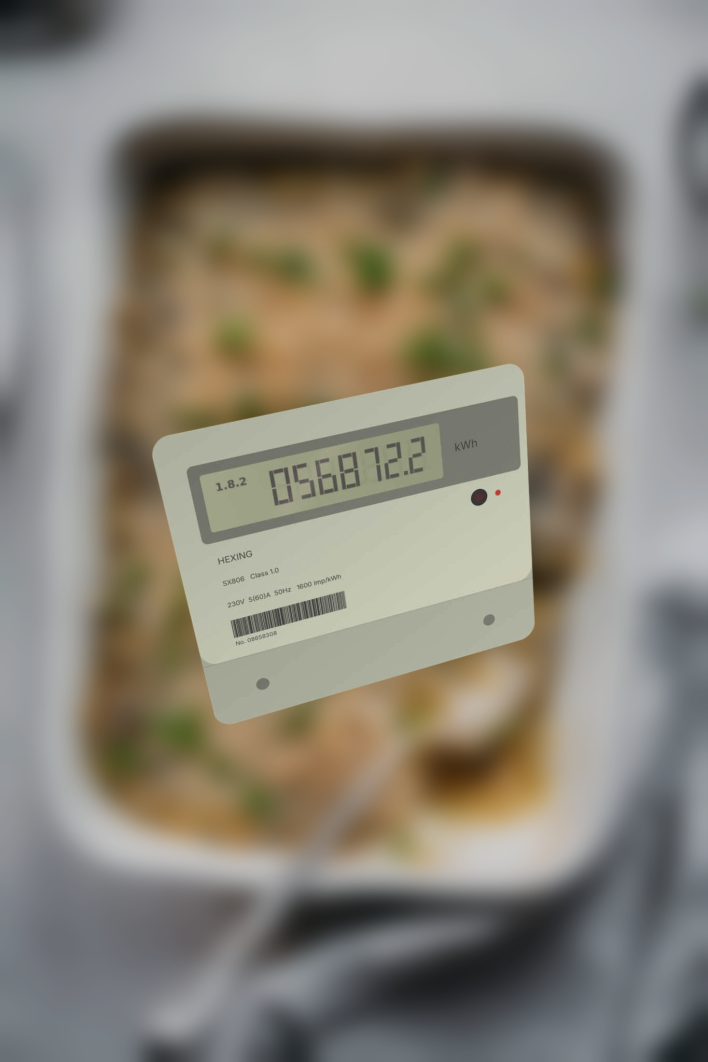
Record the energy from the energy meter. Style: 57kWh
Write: 56872.2kWh
